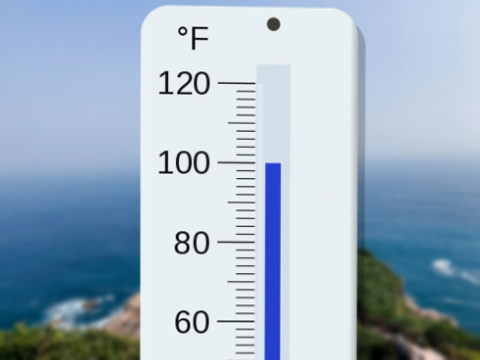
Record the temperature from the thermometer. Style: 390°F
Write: 100°F
